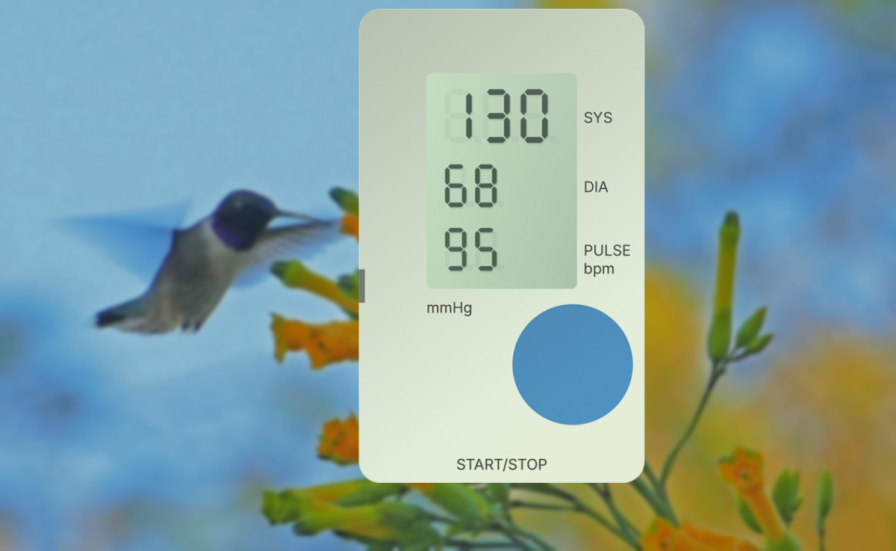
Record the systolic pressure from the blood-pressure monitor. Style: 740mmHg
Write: 130mmHg
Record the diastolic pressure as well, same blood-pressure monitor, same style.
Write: 68mmHg
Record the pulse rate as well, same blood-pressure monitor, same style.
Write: 95bpm
